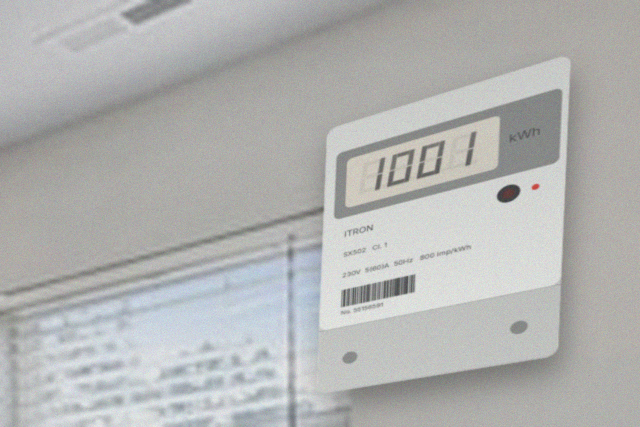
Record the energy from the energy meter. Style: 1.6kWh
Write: 1001kWh
